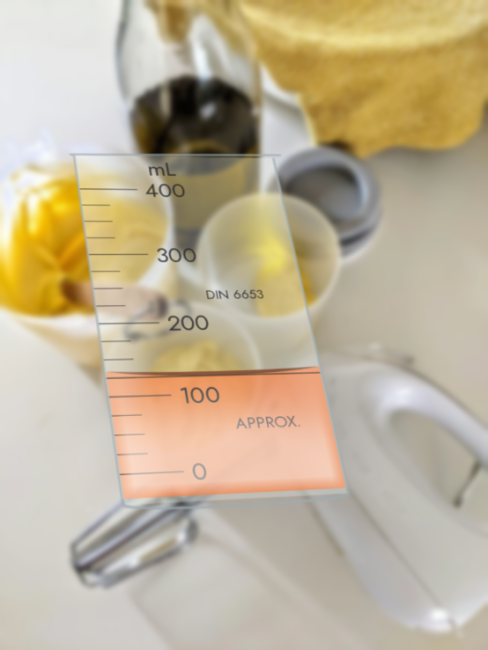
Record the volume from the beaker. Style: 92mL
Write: 125mL
